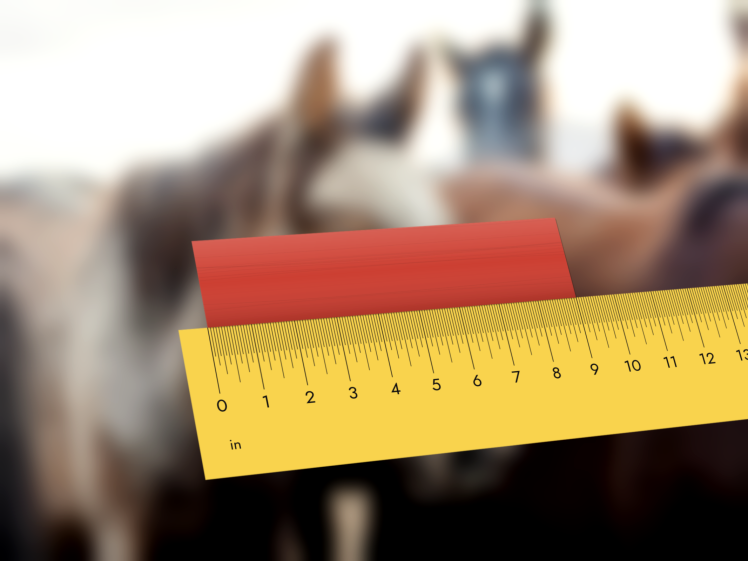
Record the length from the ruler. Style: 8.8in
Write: 9in
